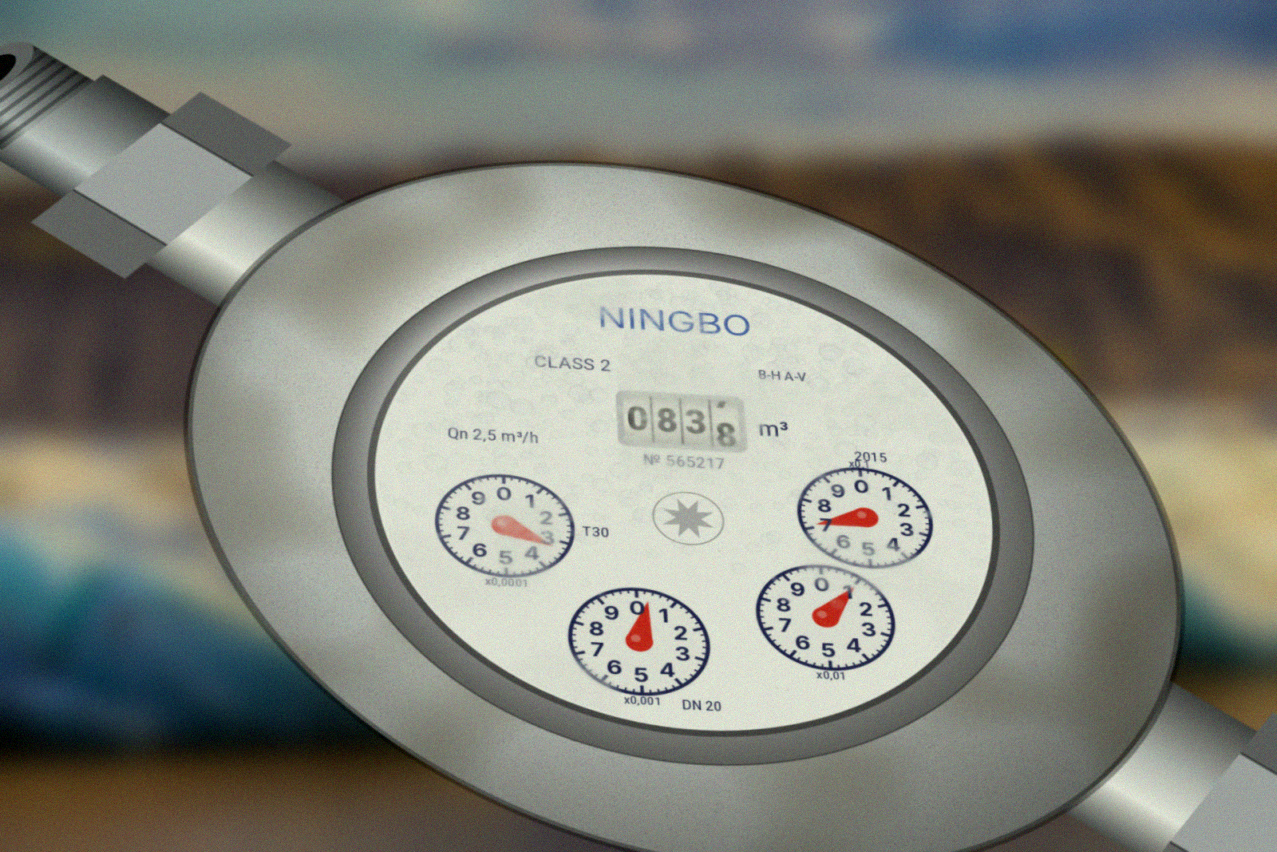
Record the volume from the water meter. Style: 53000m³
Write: 837.7103m³
